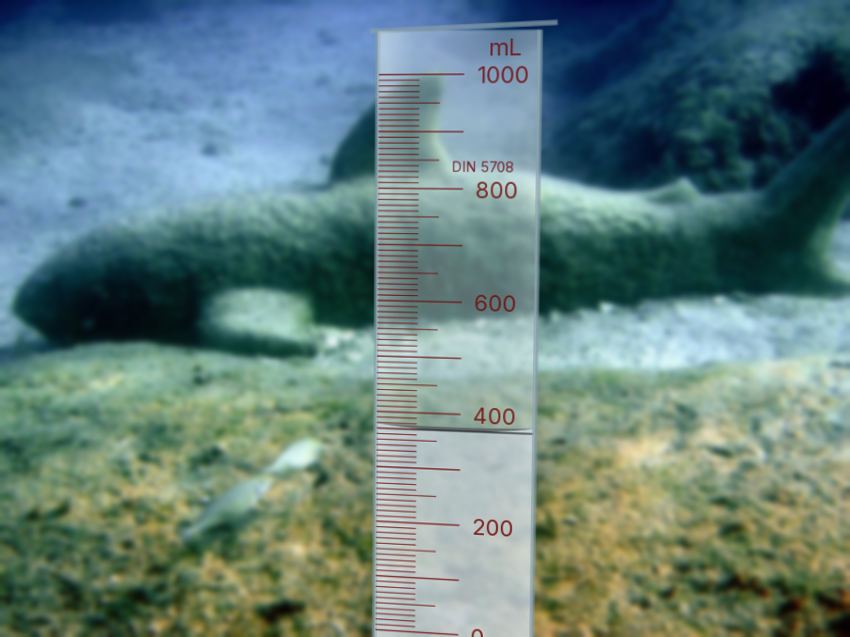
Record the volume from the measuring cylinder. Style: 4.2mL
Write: 370mL
